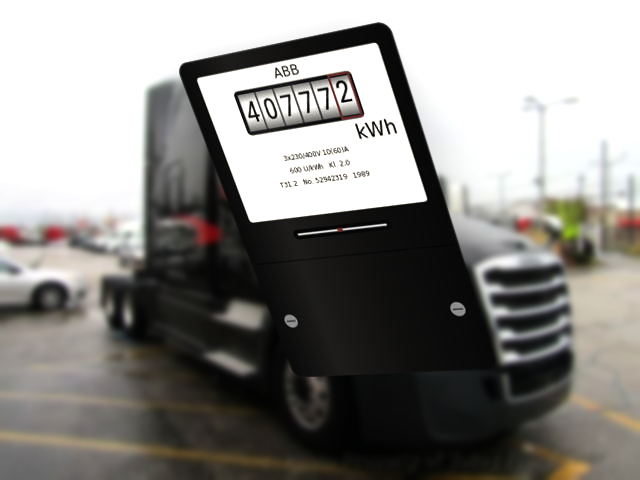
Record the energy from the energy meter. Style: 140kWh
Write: 40777.2kWh
